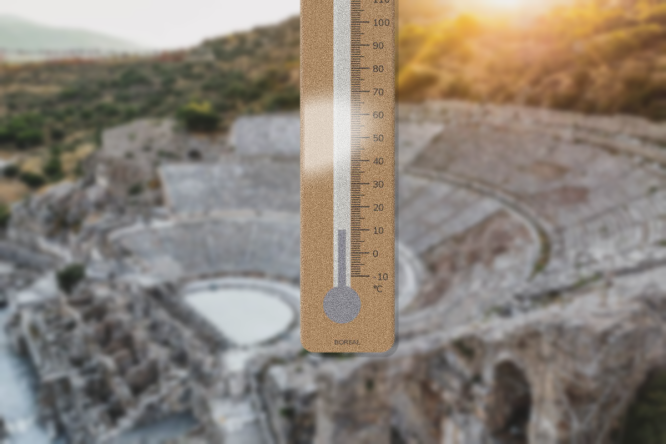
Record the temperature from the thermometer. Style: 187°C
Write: 10°C
